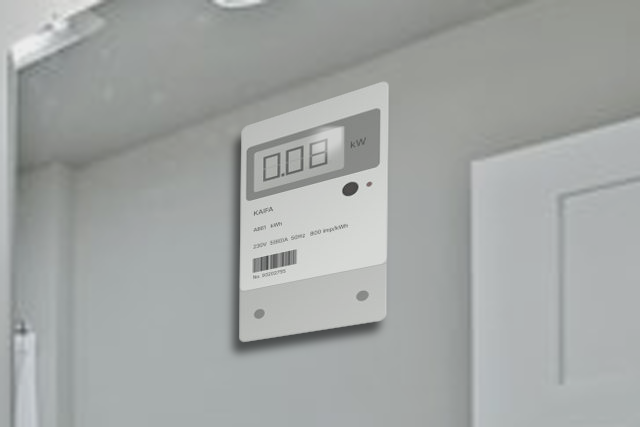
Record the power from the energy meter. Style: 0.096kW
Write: 0.08kW
